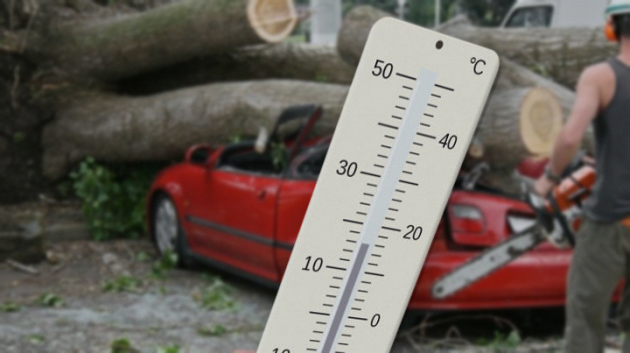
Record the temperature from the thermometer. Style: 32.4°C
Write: 16°C
